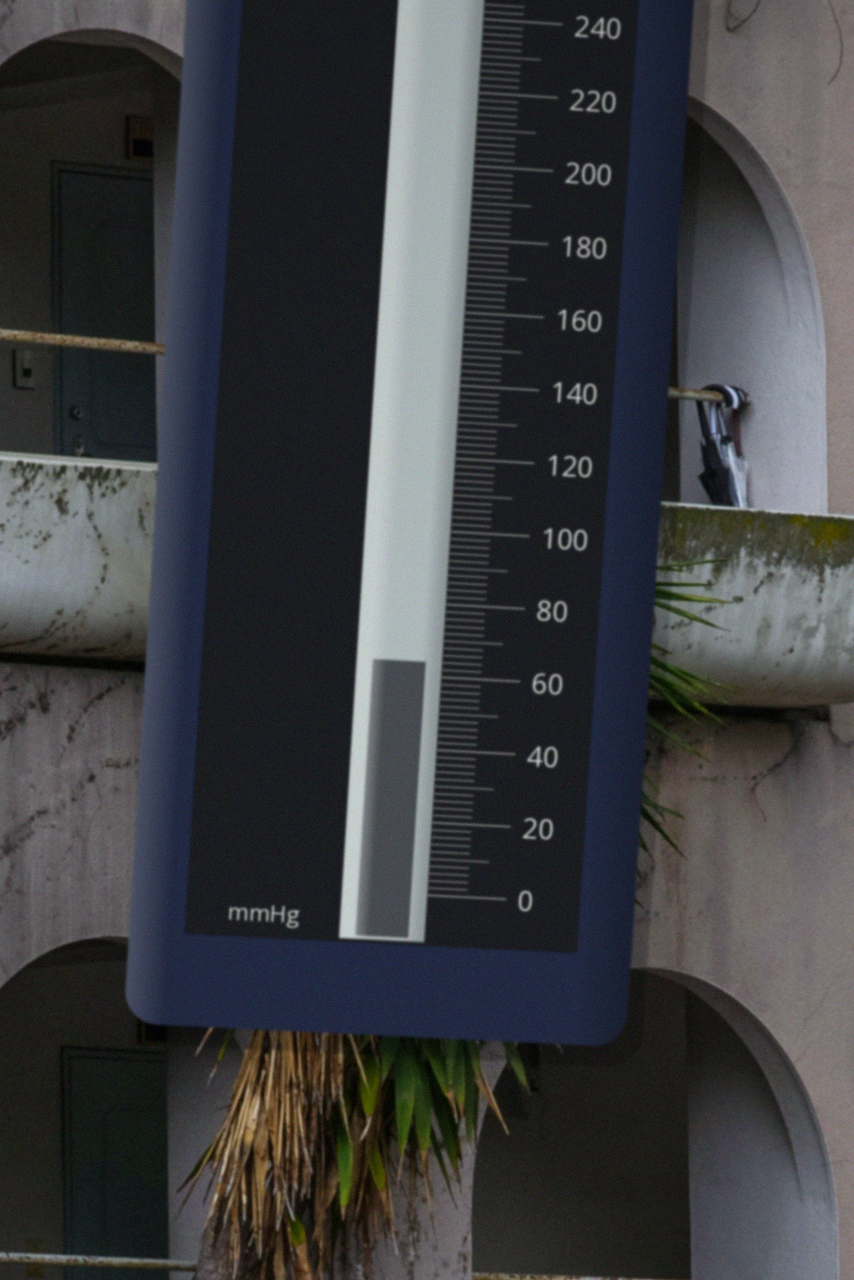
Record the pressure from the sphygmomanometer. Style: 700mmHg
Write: 64mmHg
